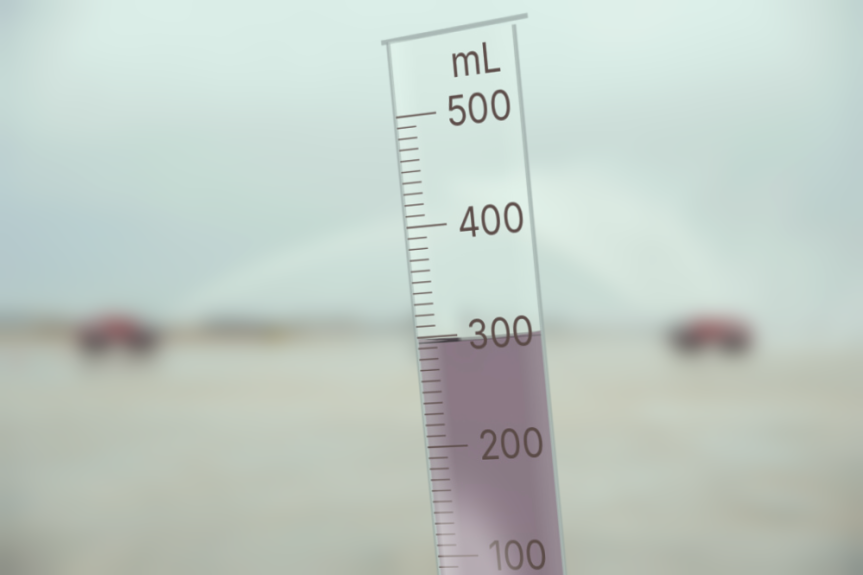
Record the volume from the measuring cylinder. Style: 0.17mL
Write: 295mL
